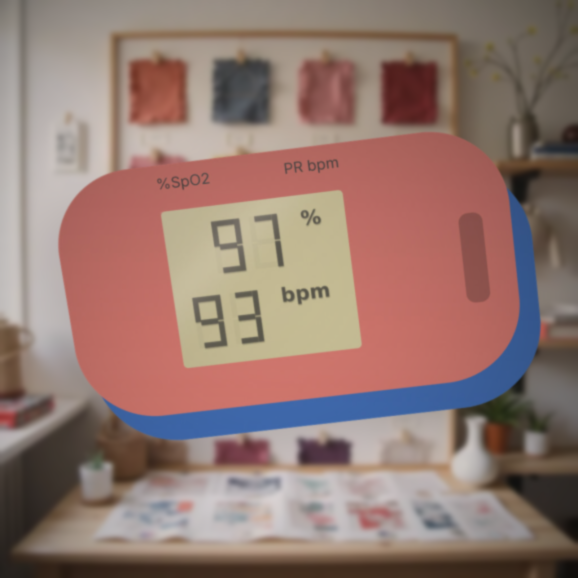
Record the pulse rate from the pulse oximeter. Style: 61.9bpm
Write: 93bpm
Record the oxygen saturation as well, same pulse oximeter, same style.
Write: 97%
